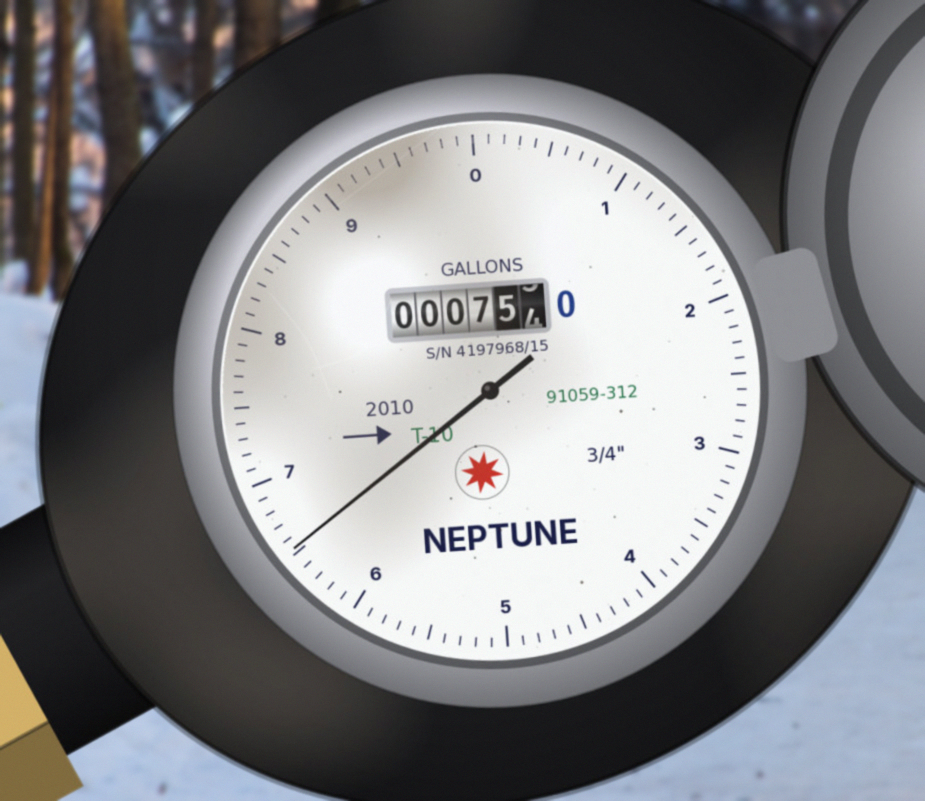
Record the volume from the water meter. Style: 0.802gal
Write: 7536.5gal
